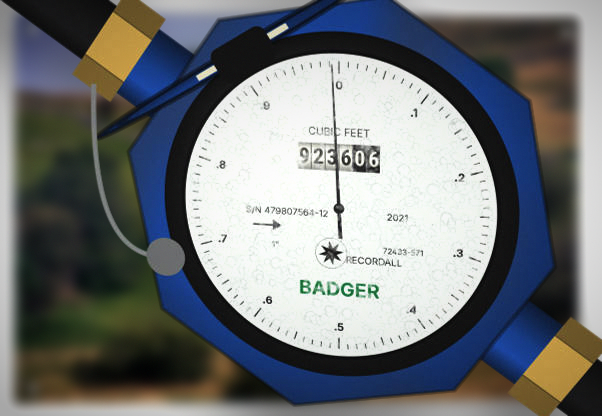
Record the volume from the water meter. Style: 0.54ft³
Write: 923605.99ft³
